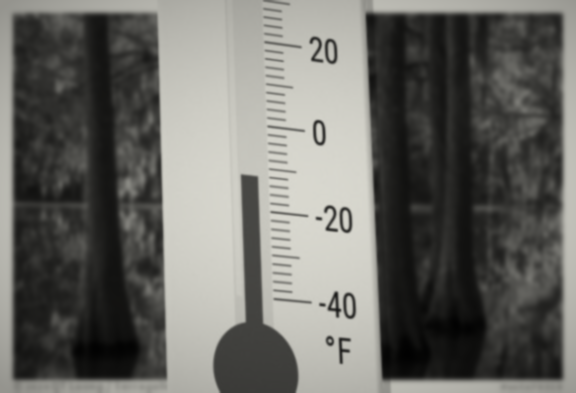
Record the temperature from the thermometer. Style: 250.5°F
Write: -12°F
